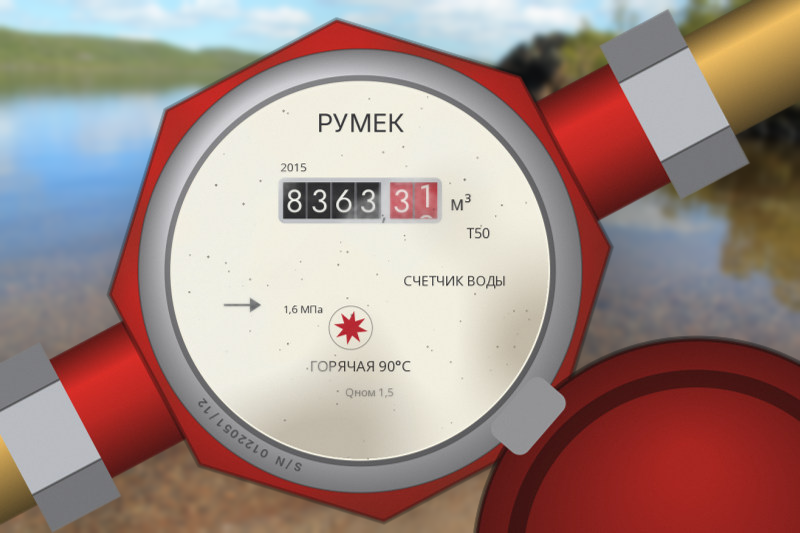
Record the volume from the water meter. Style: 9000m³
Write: 8363.31m³
